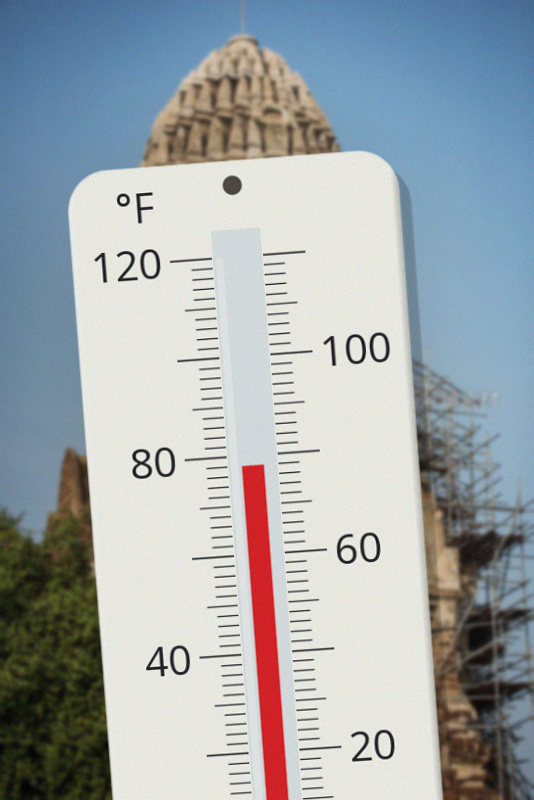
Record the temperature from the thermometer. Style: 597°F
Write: 78°F
